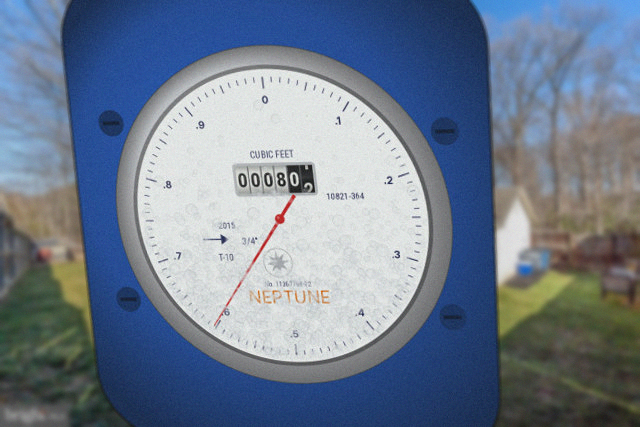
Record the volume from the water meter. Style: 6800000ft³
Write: 801.60ft³
